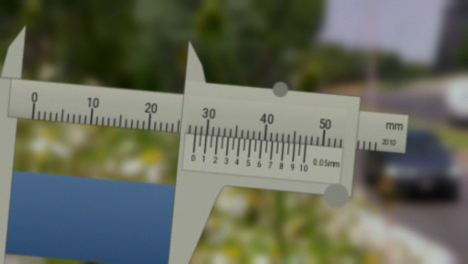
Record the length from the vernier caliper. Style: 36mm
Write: 28.0mm
